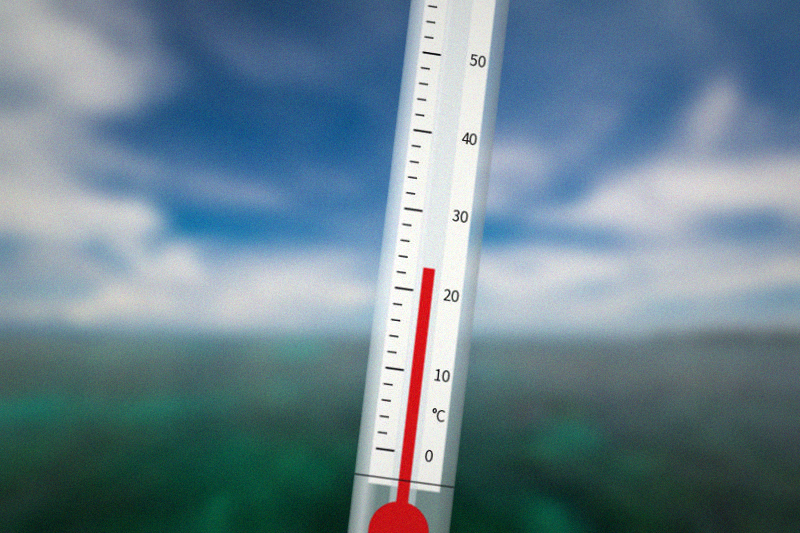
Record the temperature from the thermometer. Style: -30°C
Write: 23°C
